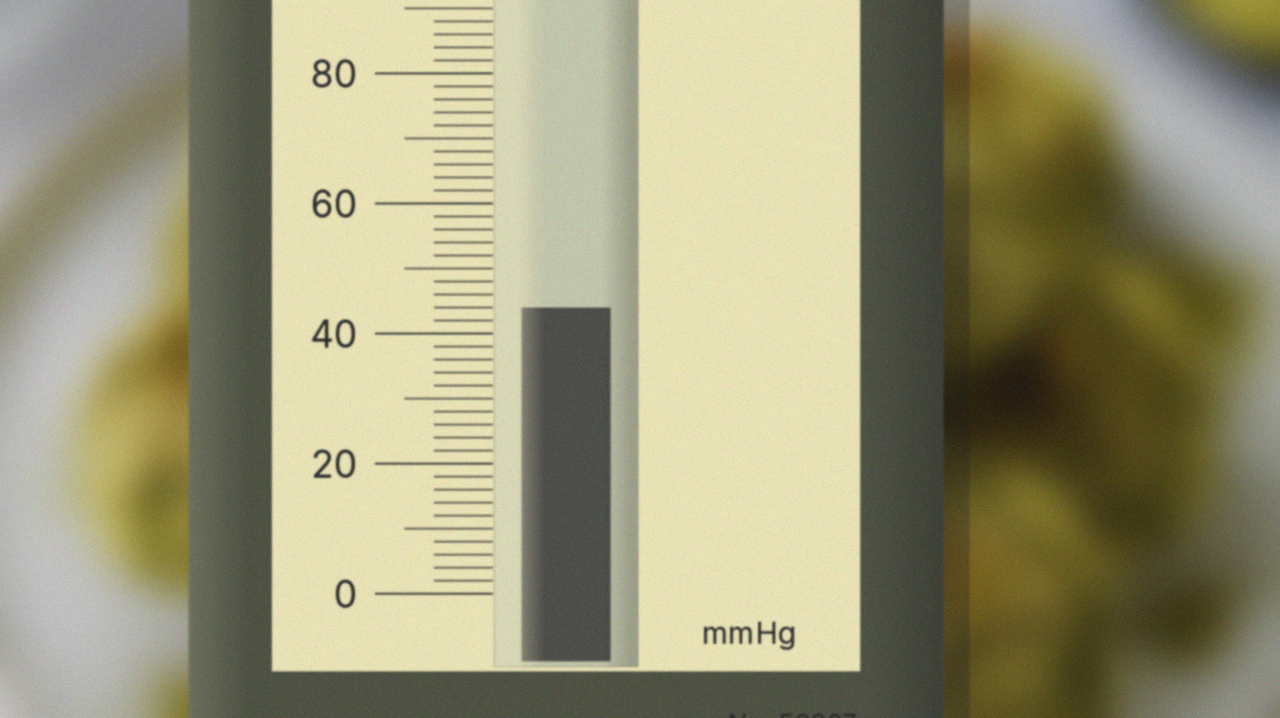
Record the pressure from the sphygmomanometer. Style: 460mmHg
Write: 44mmHg
